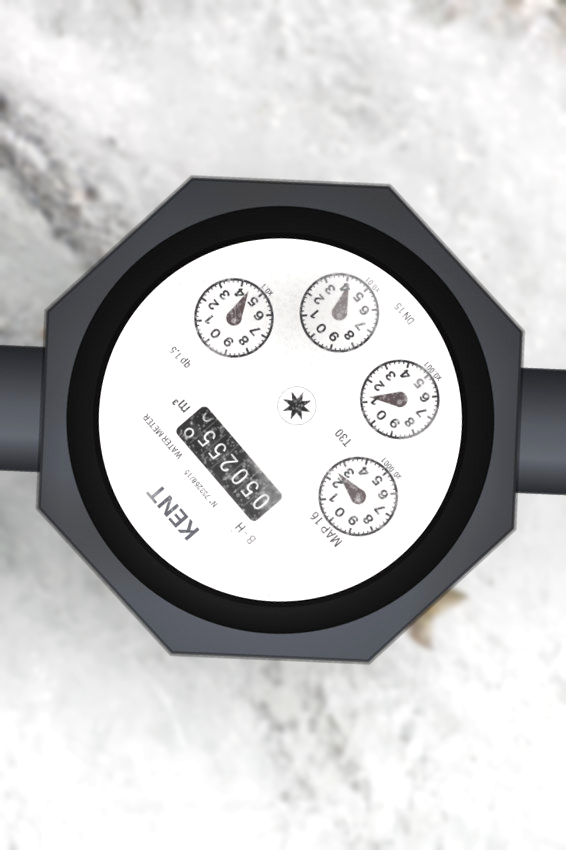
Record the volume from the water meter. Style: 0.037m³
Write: 502558.4412m³
